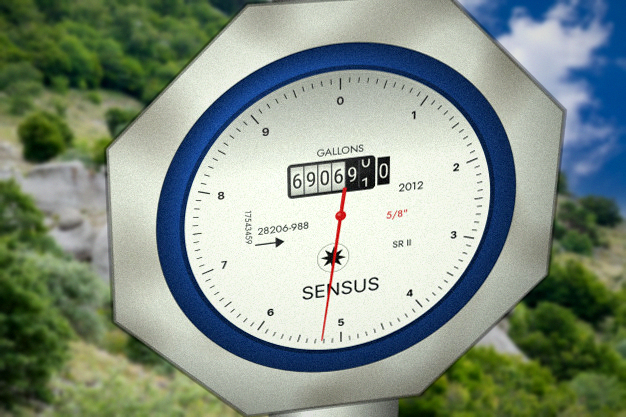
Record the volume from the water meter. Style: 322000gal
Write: 6906905.2gal
